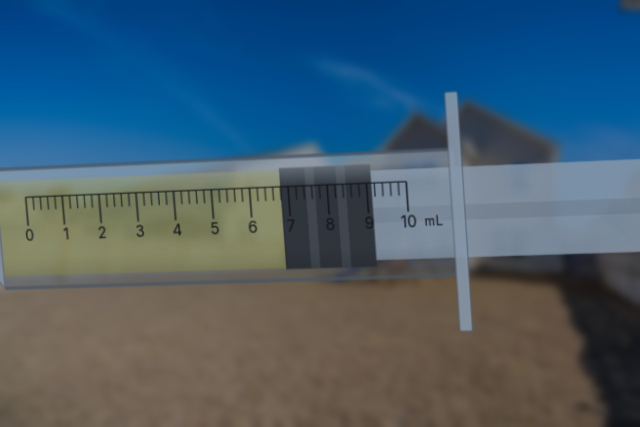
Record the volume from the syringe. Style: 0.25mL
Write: 6.8mL
